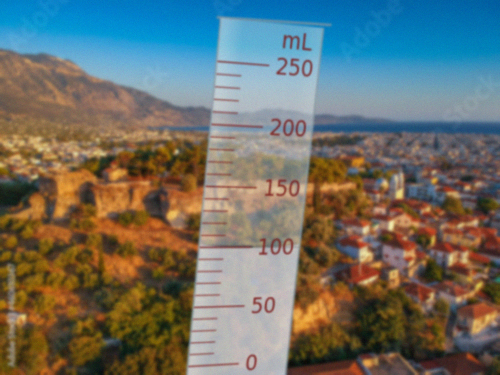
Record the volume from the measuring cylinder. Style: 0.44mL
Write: 100mL
